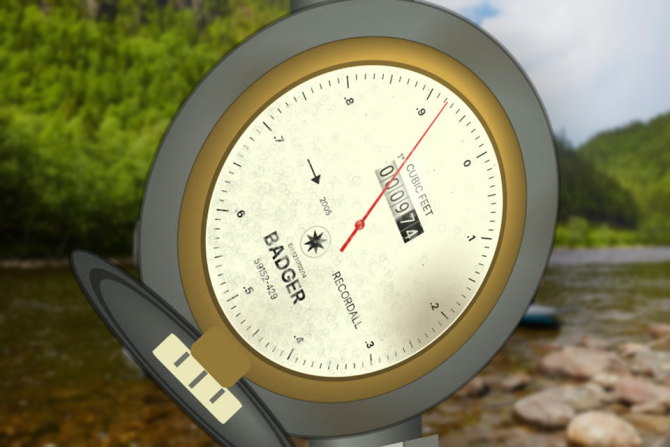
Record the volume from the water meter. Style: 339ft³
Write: 973.92ft³
